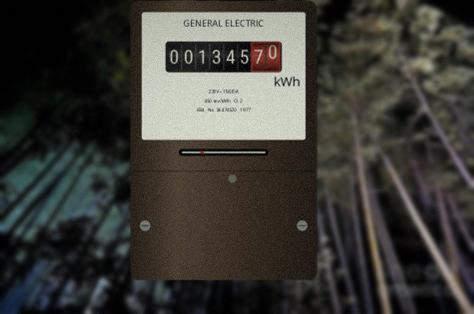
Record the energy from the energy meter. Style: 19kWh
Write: 1345.70kWh
